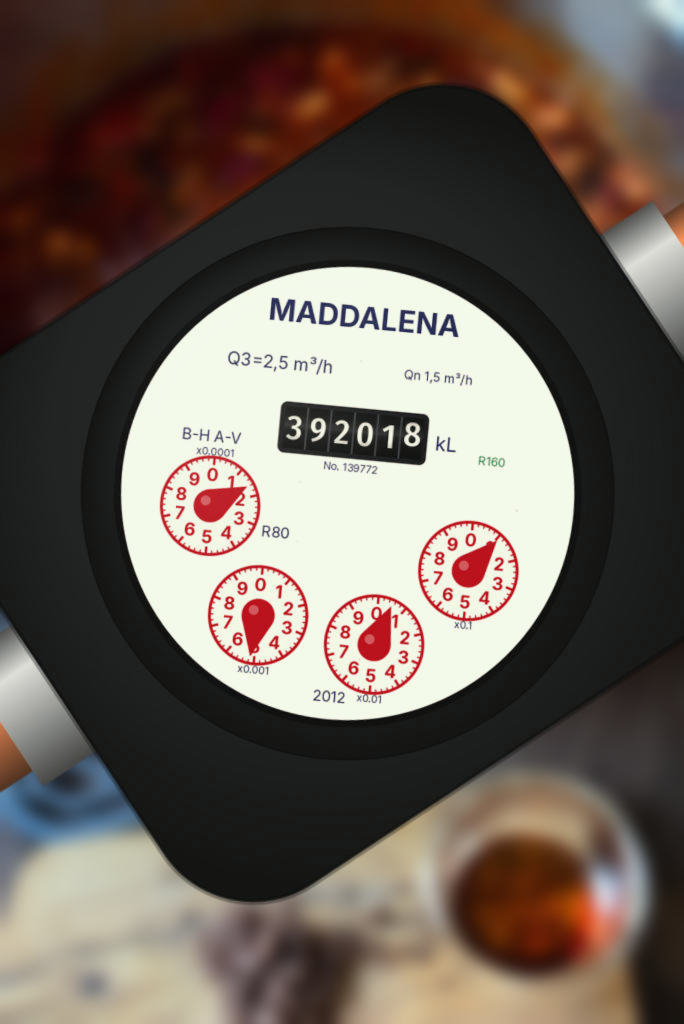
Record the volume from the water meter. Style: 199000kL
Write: 392018.1051kL
